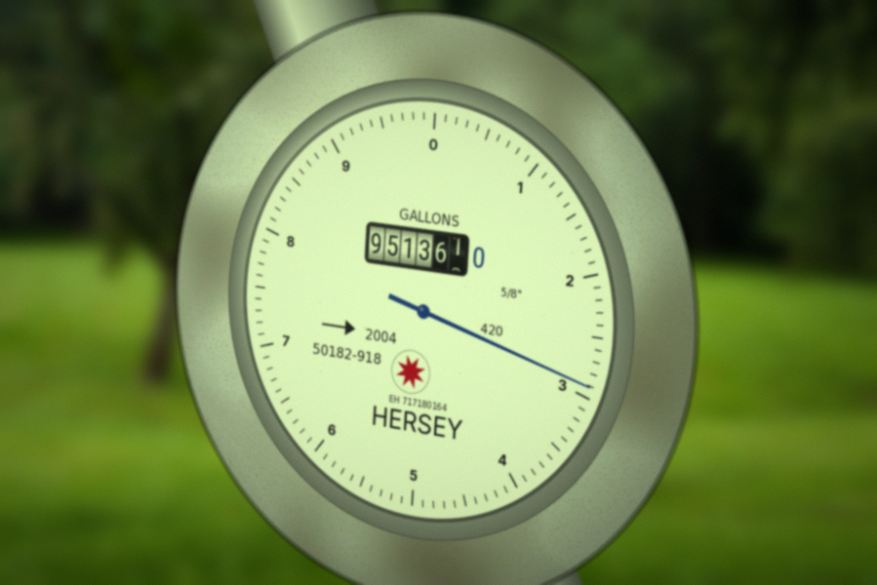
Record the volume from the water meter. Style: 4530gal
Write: 9513612.9gal
